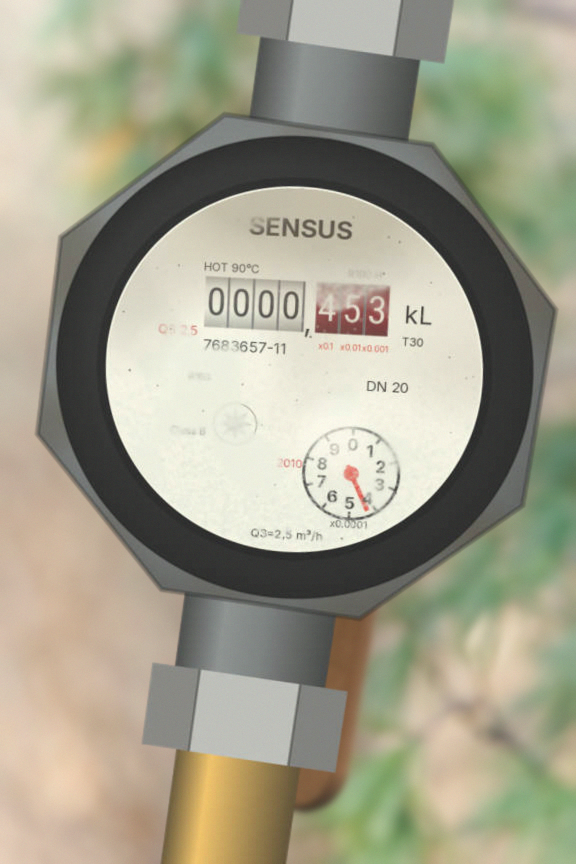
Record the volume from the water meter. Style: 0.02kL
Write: 0.4534kL
